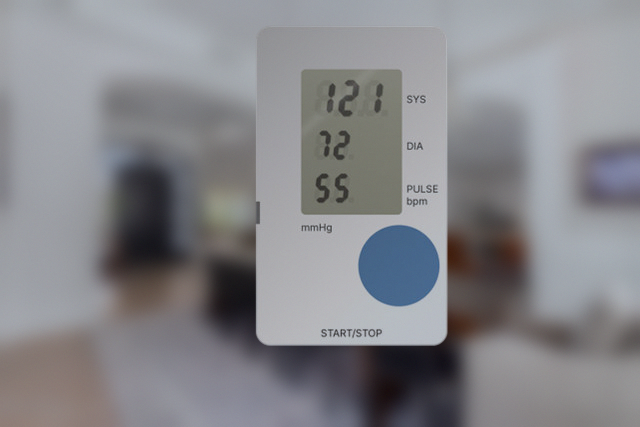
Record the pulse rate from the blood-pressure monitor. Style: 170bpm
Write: 55bpm
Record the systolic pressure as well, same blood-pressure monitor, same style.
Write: 121mmHg
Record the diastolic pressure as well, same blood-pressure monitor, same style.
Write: 72mmHg
